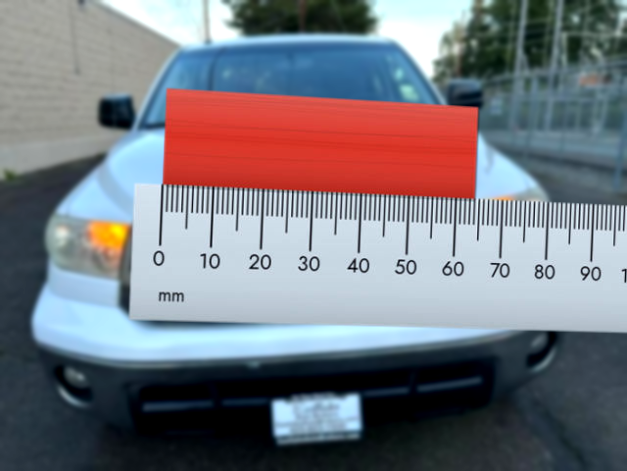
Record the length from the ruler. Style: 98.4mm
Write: 64mm
